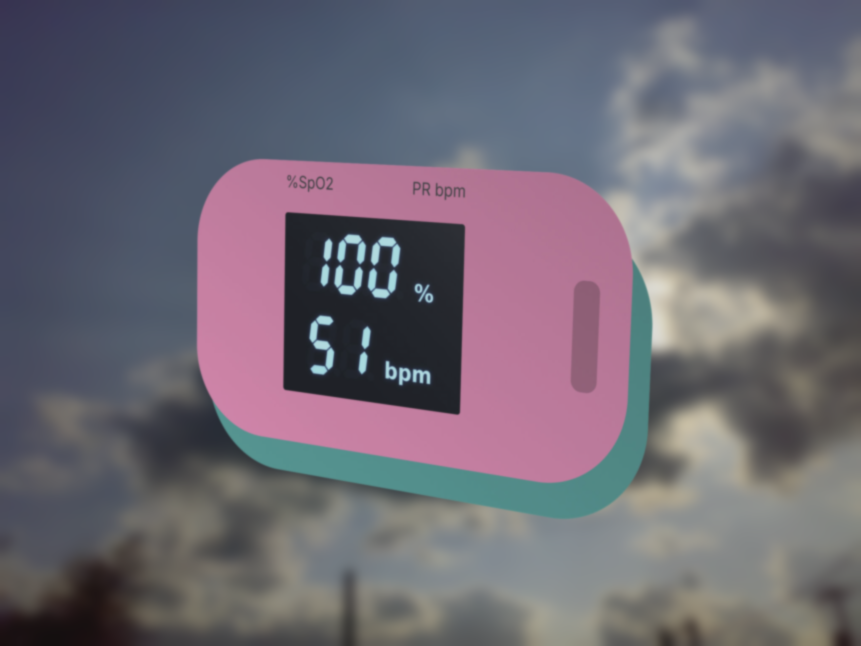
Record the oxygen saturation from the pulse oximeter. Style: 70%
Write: 100%
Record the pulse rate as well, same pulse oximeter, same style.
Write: 51bpm
